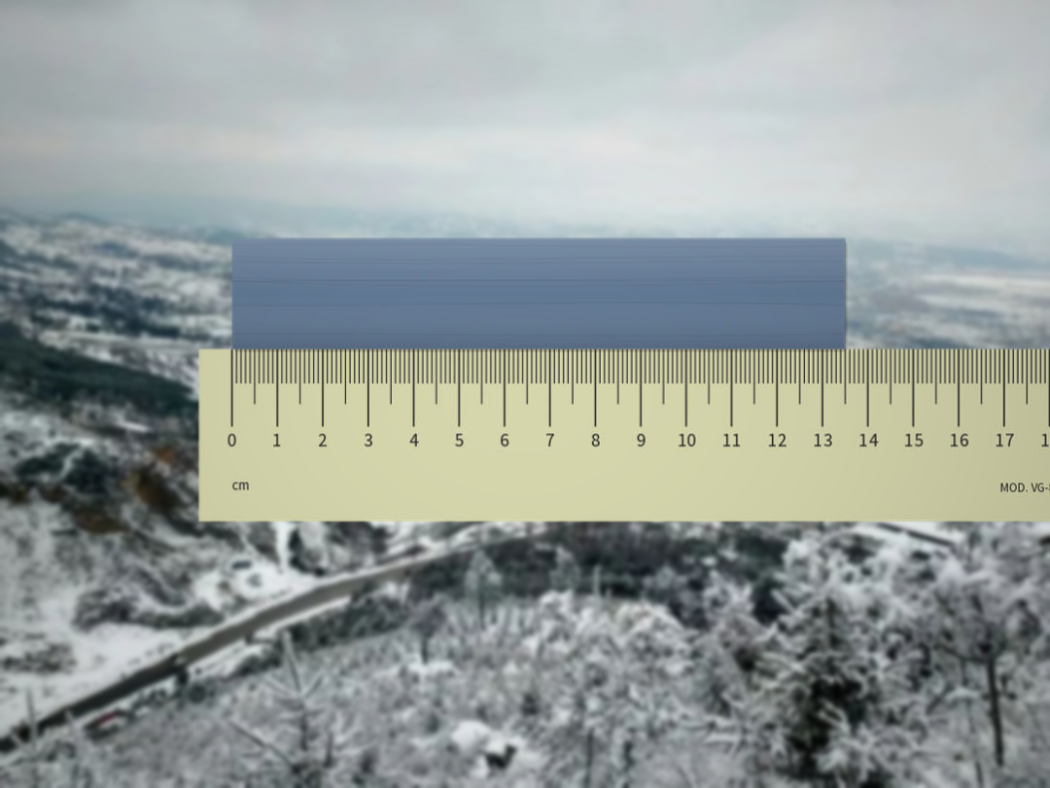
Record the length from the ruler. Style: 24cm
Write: 13.5cm
